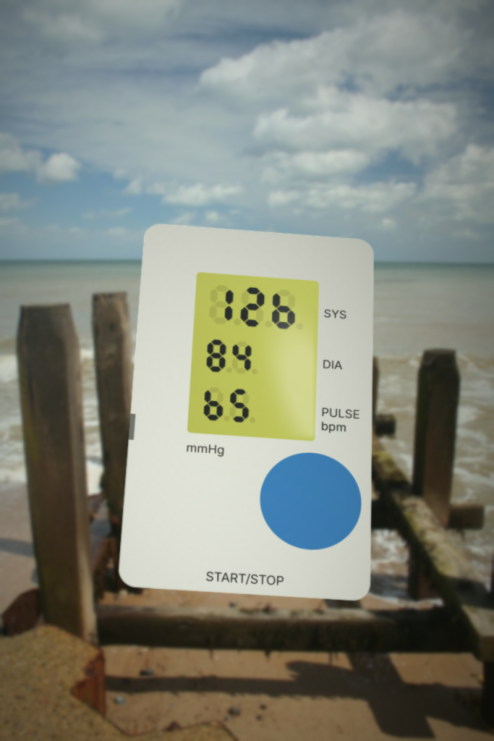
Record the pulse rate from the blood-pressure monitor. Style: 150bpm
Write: 65bpm
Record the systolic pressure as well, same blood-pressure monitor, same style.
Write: 126mmHg
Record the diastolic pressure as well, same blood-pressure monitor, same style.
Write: 84mmHg
